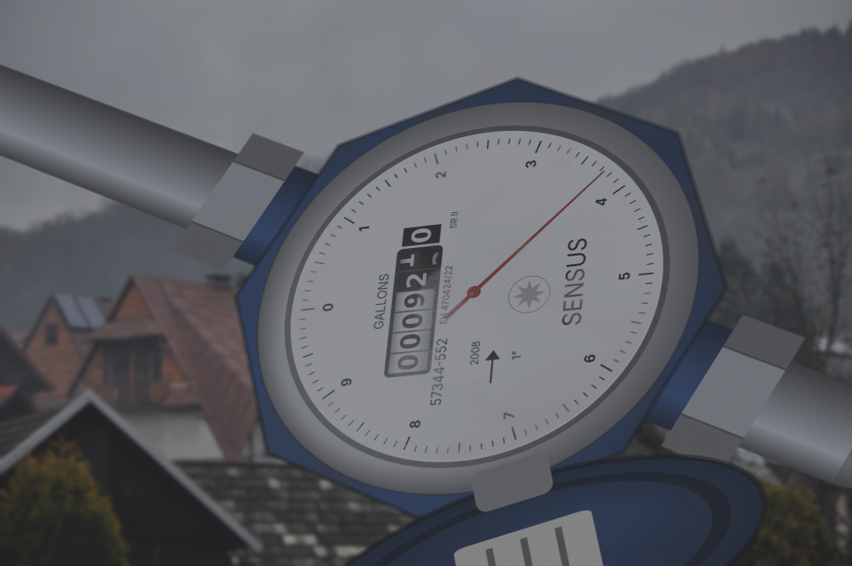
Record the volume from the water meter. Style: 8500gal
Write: 9213.7gal
